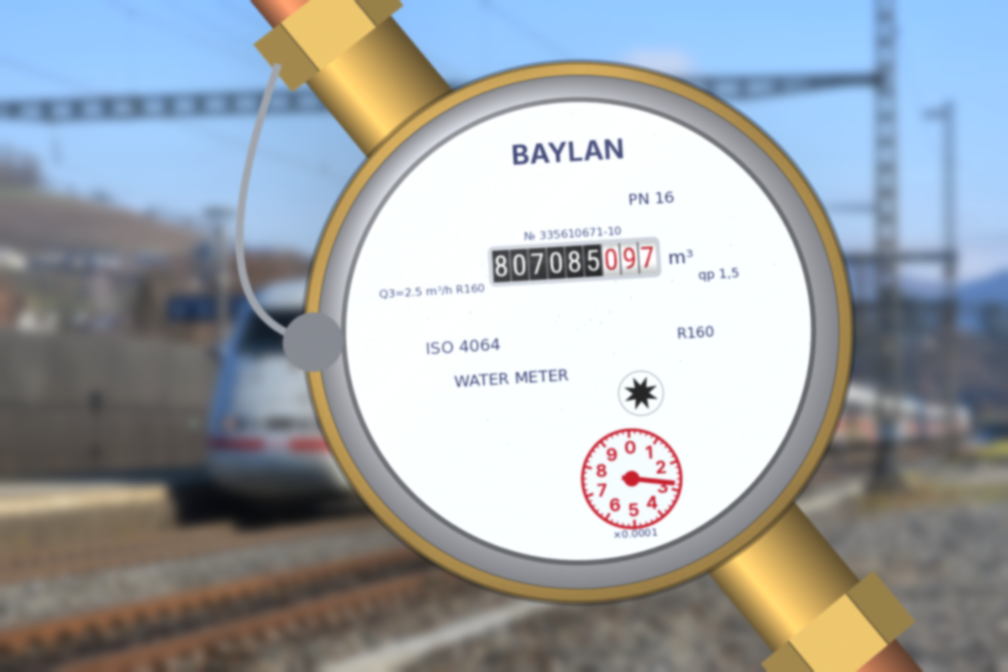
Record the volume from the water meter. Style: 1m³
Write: 807085.0972m³
